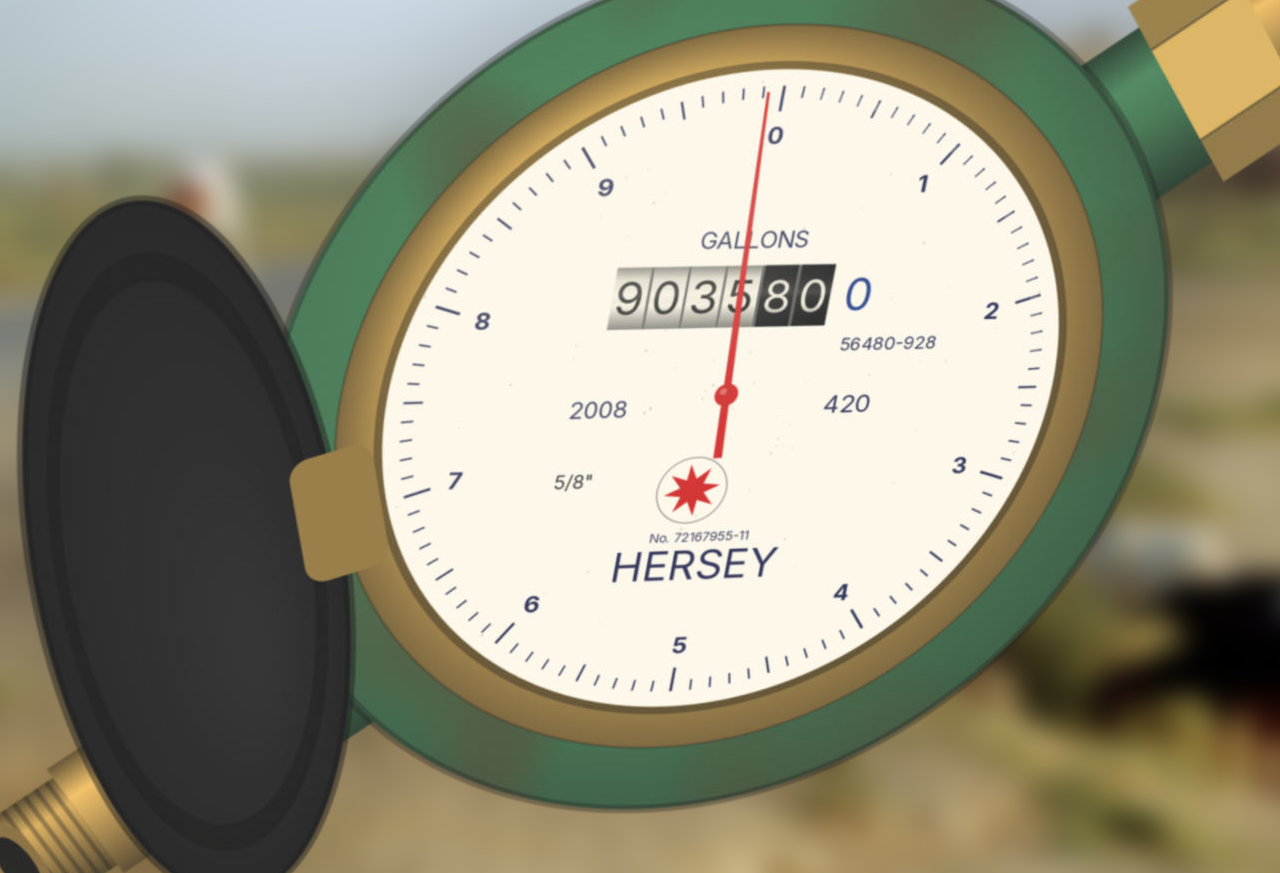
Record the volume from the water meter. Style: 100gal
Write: 9035799.9gal
